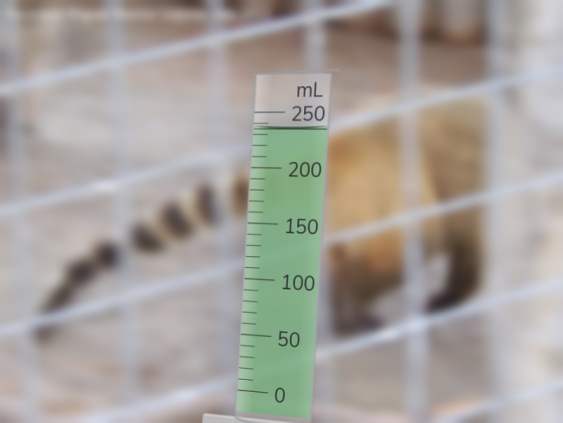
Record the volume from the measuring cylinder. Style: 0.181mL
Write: 235mL
